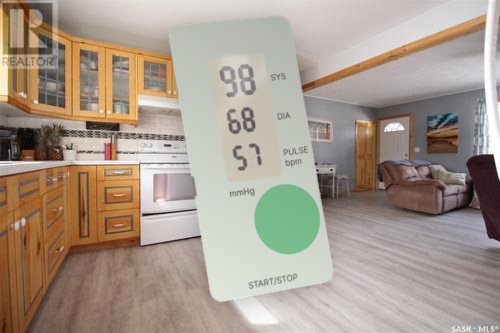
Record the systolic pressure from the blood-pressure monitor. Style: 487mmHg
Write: 98mmHg
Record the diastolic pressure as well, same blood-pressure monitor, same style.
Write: 68mmHg
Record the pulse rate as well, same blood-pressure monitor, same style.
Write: 57bpm
